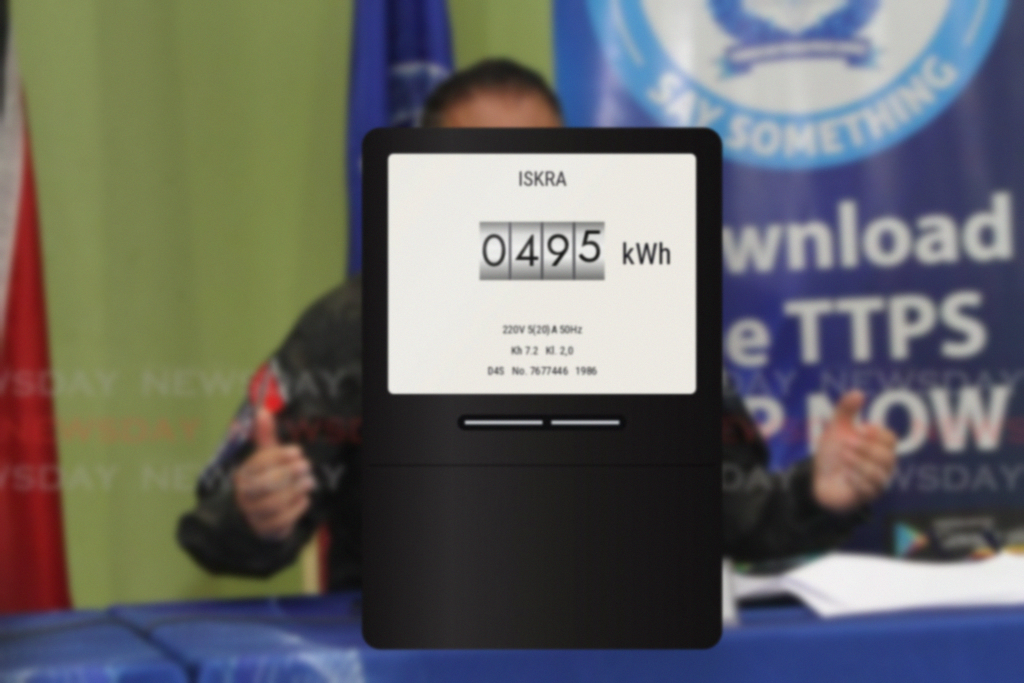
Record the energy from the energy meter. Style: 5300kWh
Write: 495kWh
